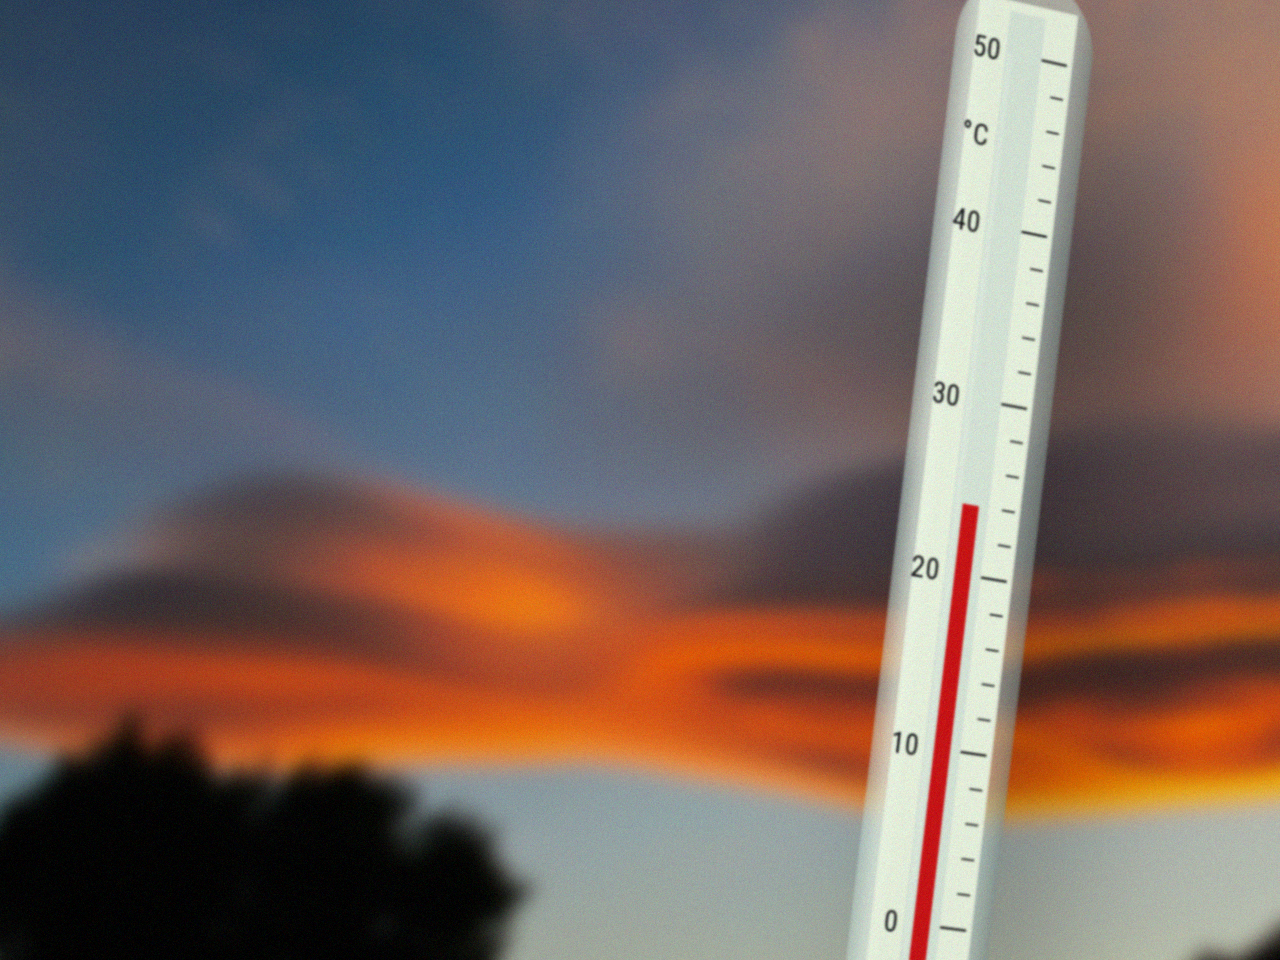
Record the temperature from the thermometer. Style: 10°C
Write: 24°C
